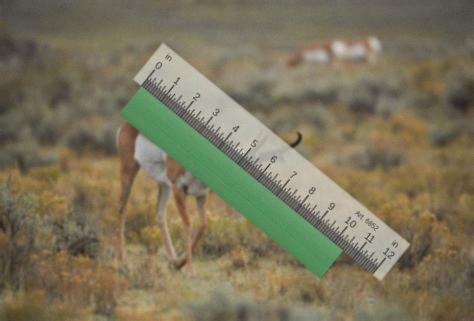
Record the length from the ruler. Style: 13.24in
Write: 10.5in
